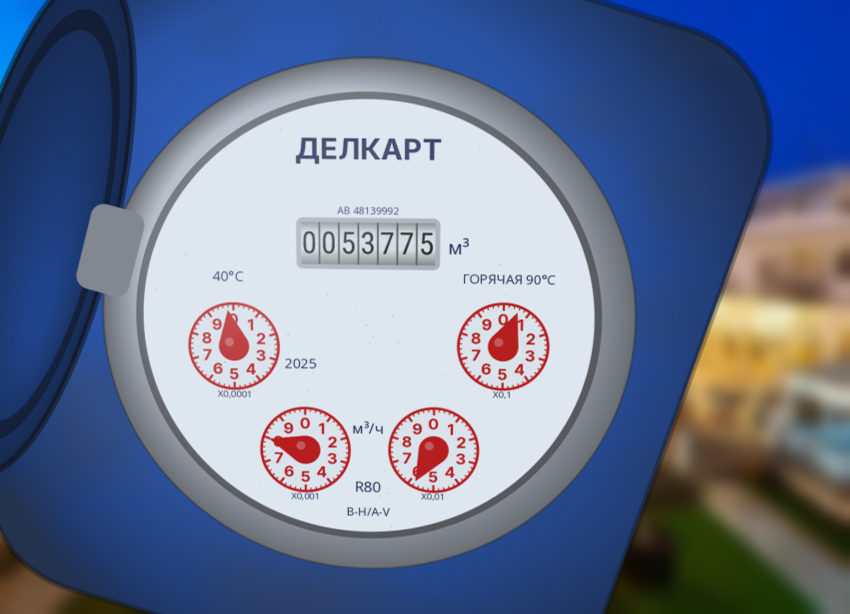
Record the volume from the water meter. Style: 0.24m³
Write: 53775.0579m³
